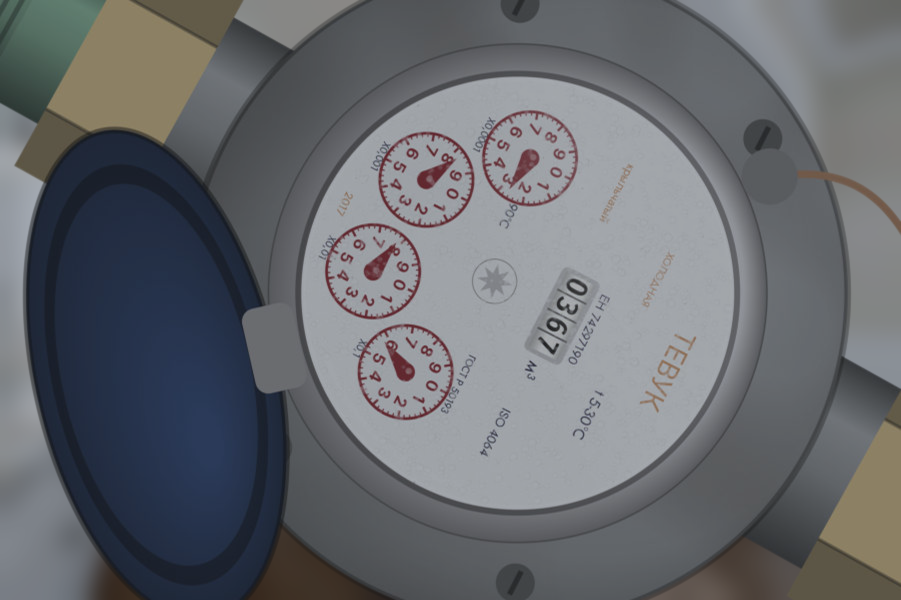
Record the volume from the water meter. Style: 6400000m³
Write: 367.5782m³
